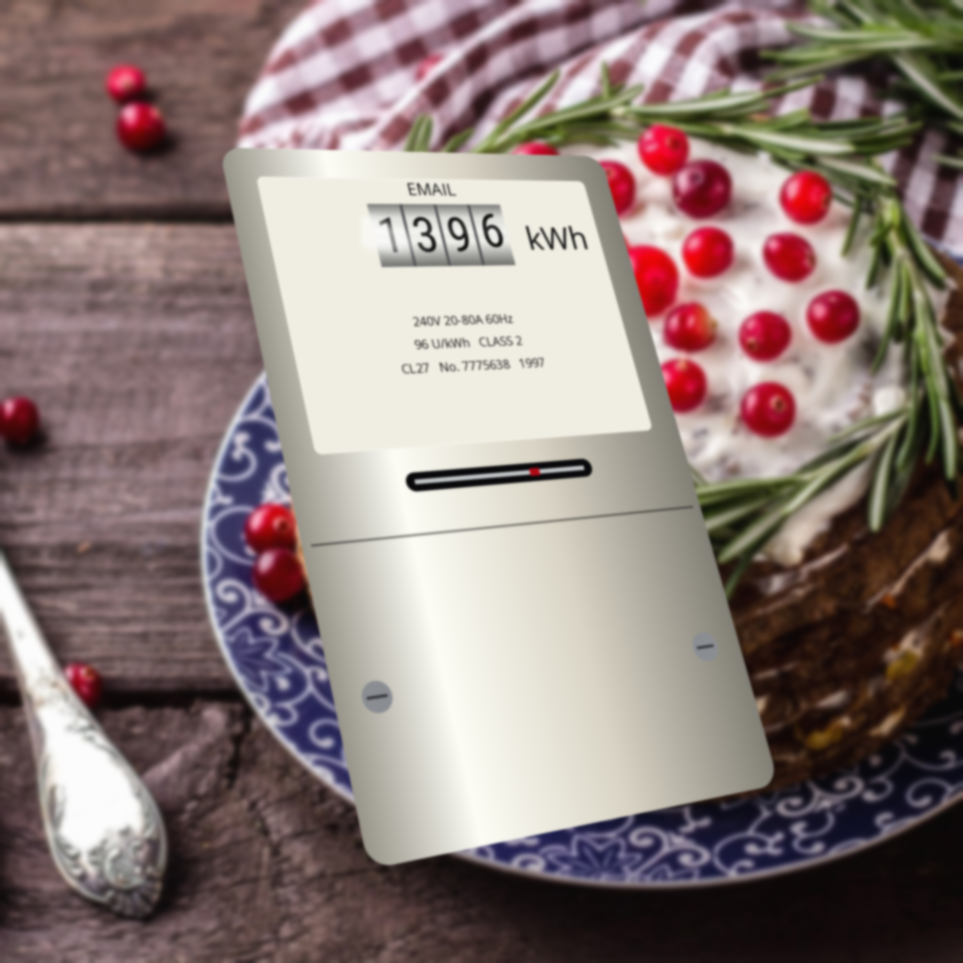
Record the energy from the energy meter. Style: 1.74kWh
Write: 1396kWh
